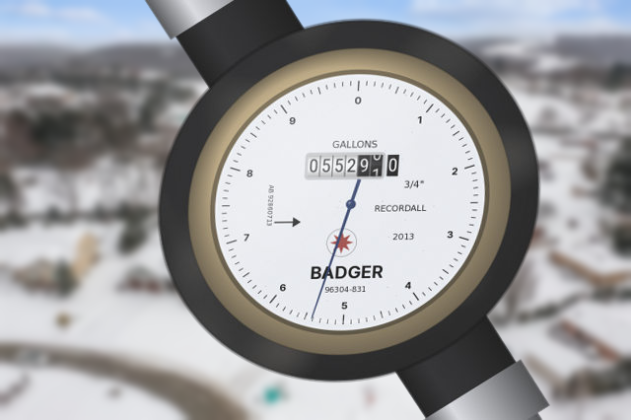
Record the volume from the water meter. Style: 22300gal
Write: 552905.4gal
